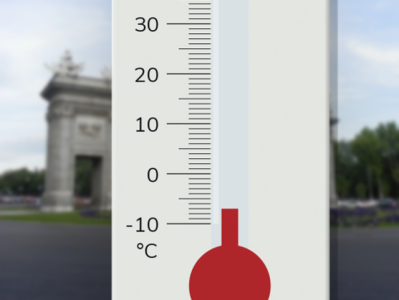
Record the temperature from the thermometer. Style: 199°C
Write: -7°C
